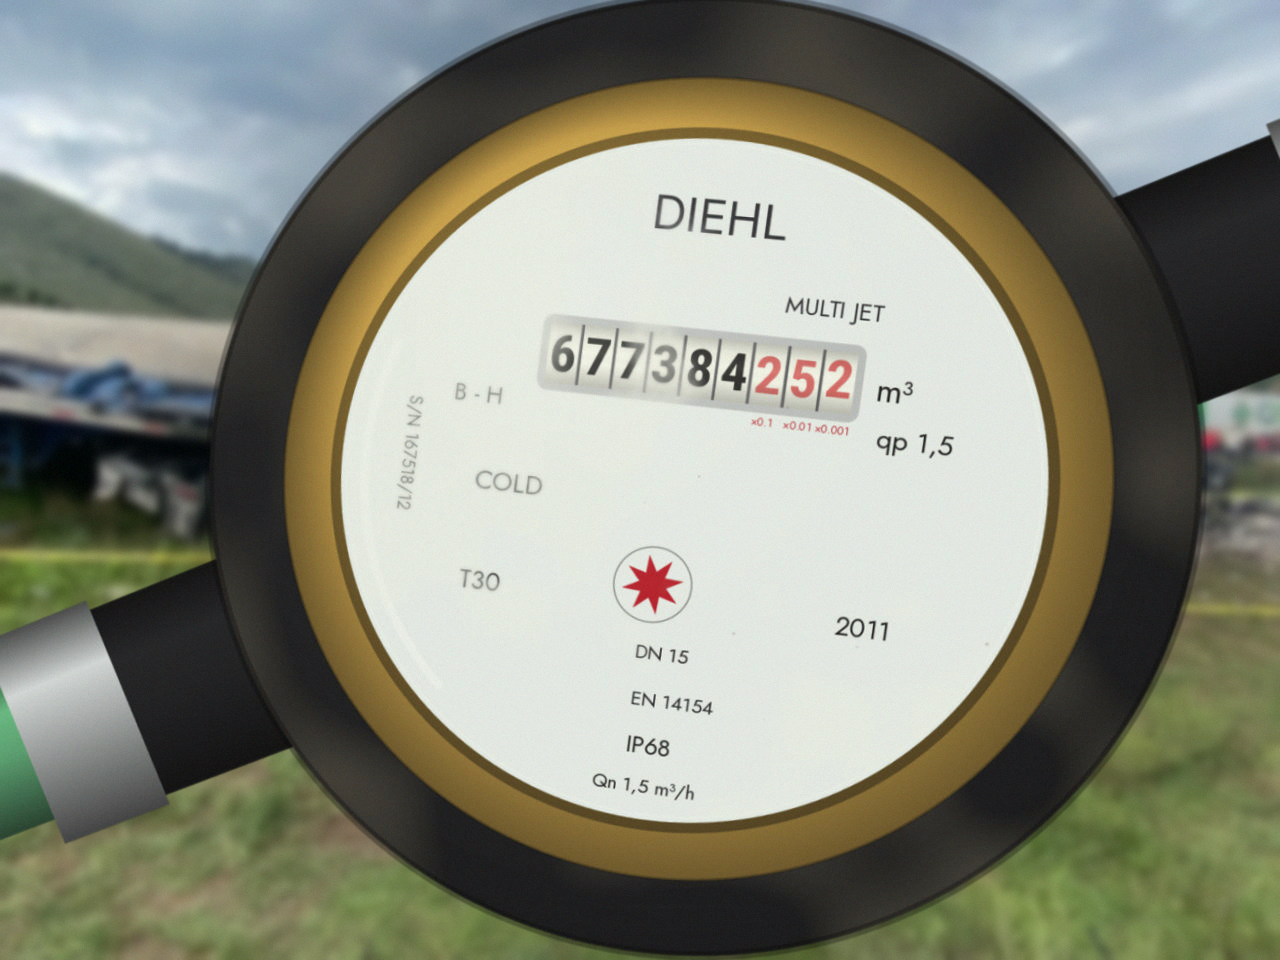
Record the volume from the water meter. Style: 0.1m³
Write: 677384.252m³
